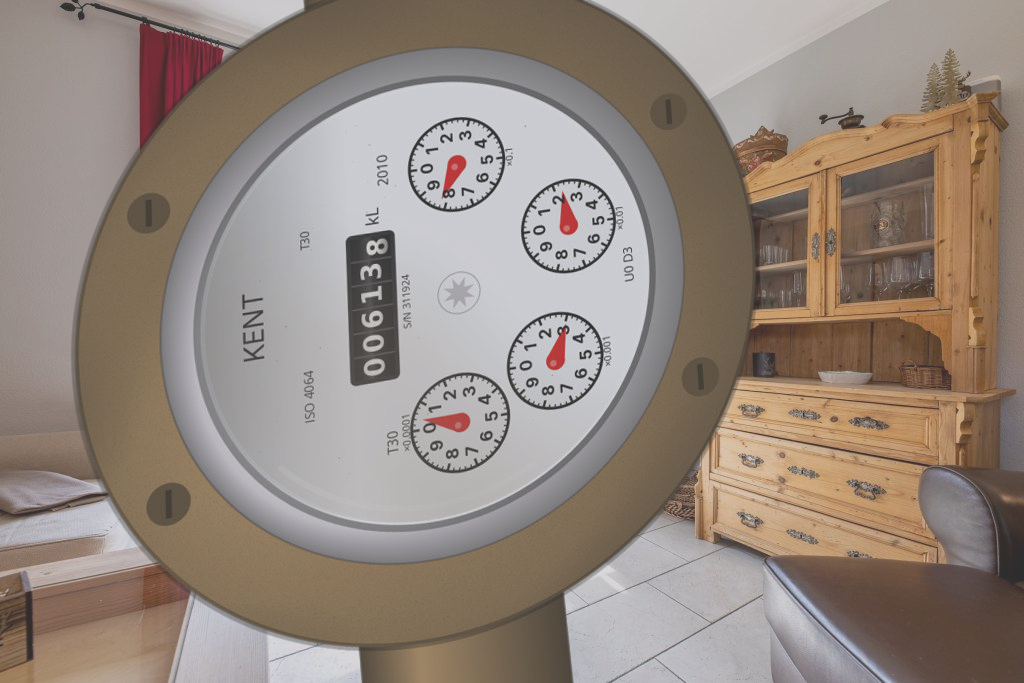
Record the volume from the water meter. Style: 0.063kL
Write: 6137.8230kL
